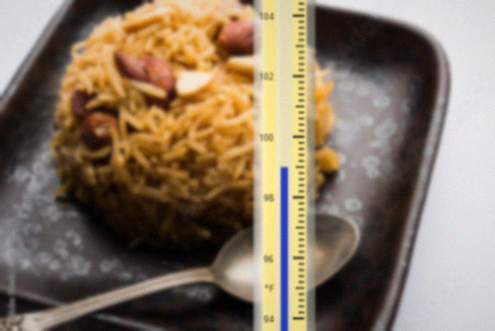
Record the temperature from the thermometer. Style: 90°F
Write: 99°F
